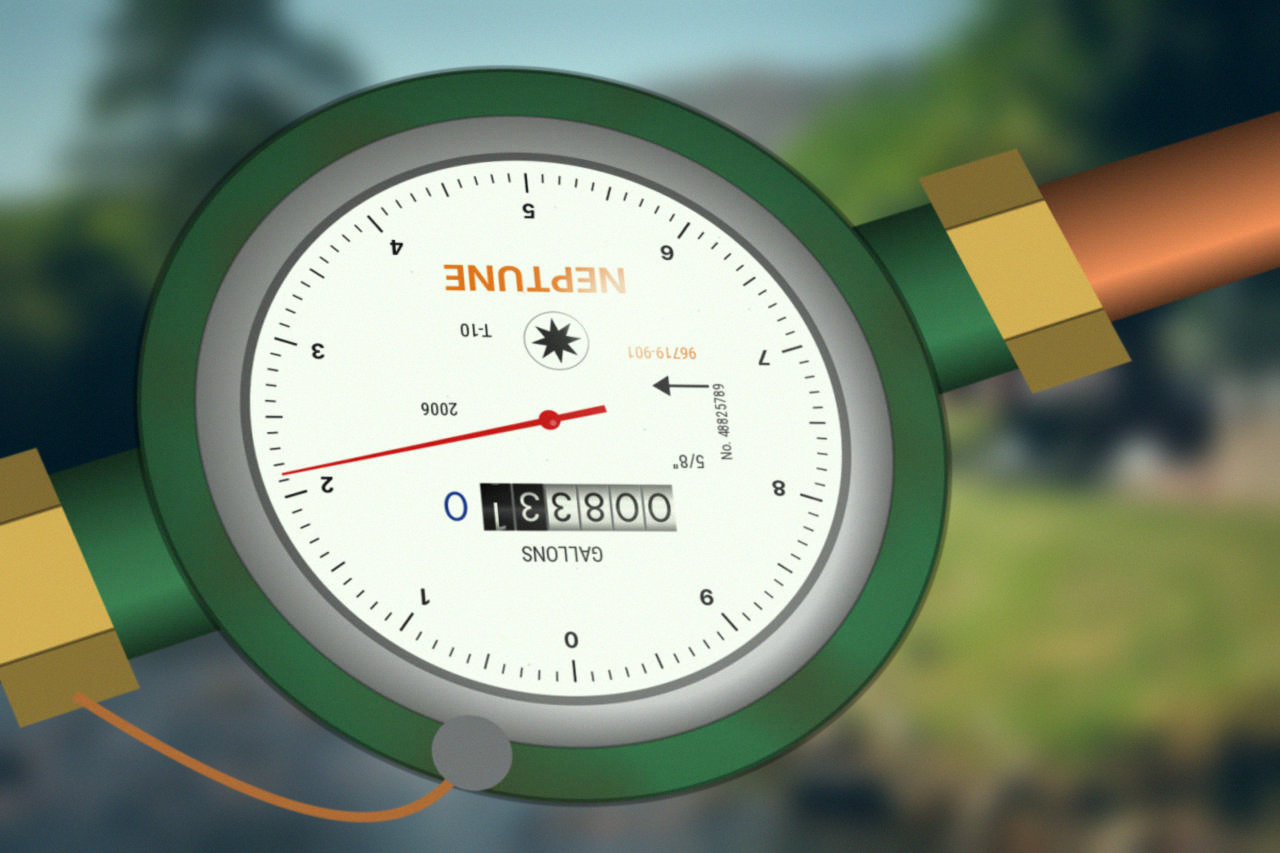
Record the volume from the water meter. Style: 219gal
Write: 83312.1gal
